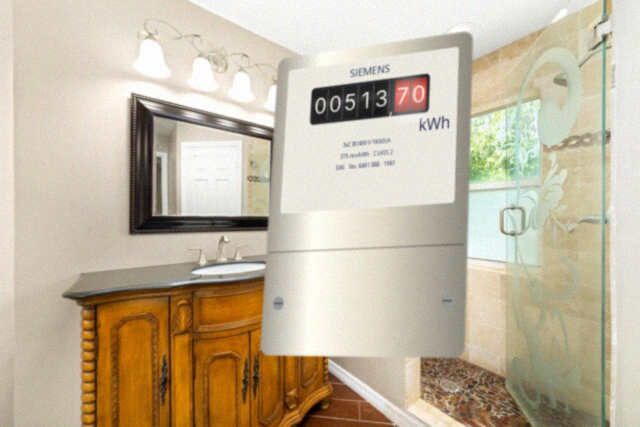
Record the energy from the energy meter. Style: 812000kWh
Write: 513.70kWh
